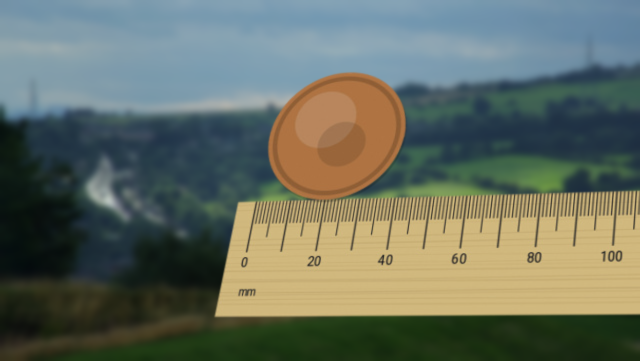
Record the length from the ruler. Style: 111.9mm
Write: 40mm
